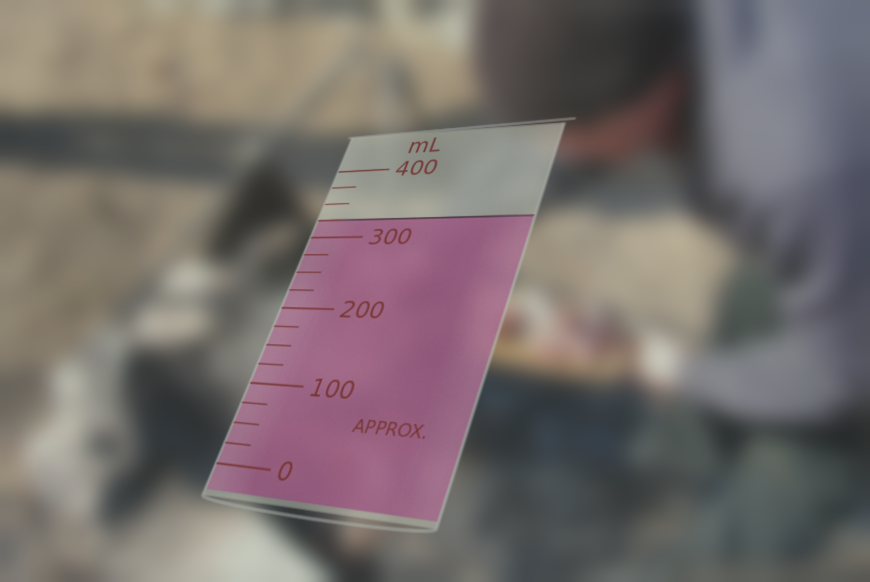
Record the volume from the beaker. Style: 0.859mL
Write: 325mL
